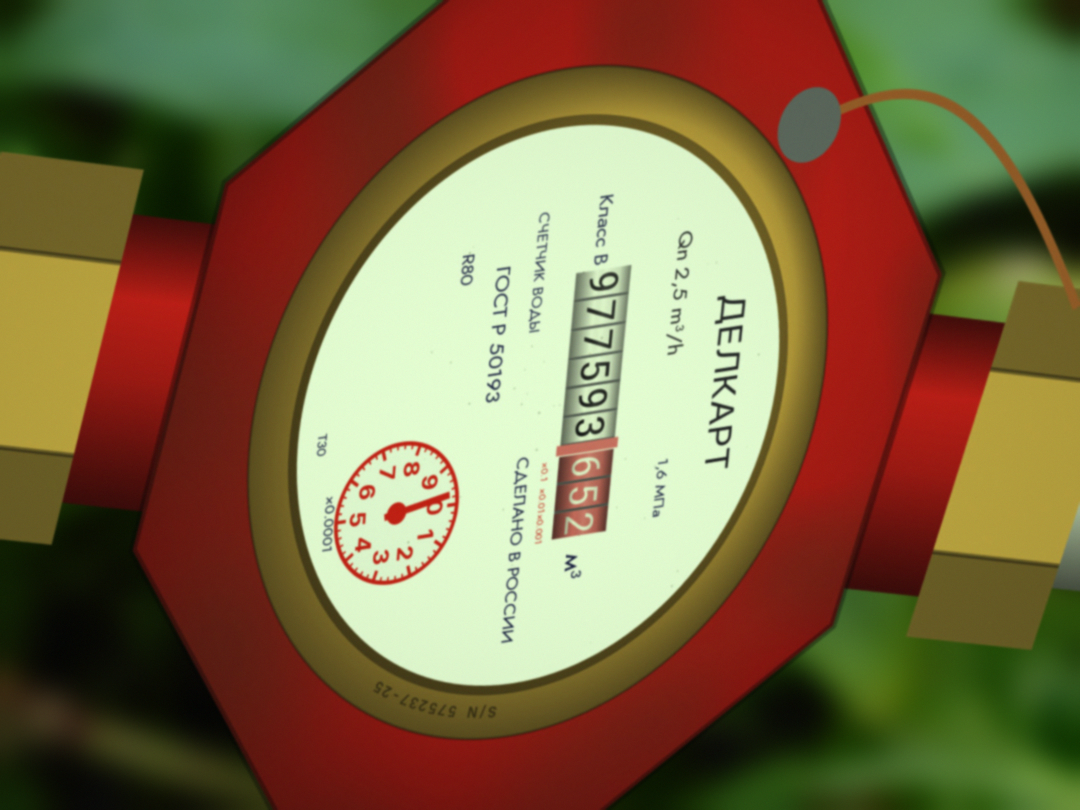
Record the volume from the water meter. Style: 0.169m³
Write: 977593.6519m³
